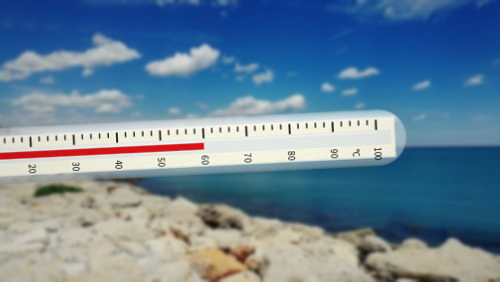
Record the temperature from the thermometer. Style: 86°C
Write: 60°C
